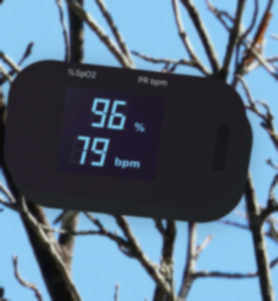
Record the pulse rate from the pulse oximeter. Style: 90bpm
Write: 79bpm
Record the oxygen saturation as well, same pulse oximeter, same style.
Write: 96%
